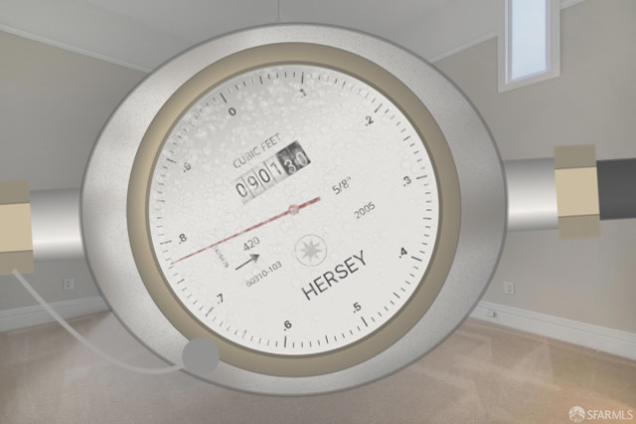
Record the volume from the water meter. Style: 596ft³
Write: 90129.77ft³
